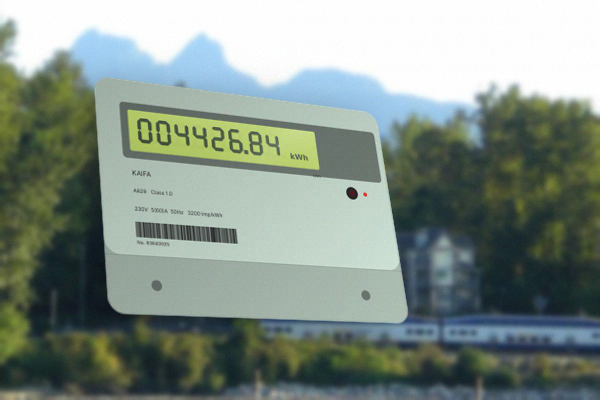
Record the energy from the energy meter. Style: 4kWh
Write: 4426.84kWh
